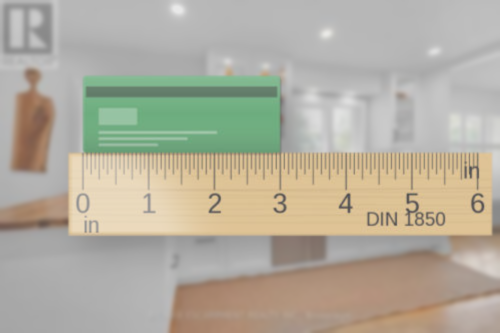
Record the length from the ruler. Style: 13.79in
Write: 3in
